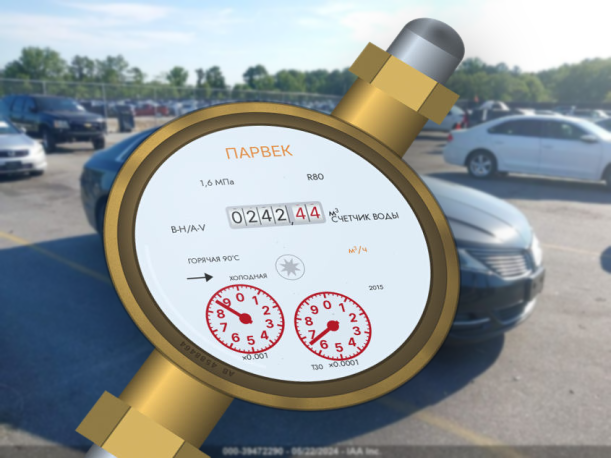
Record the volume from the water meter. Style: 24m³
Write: 242.4486m³
